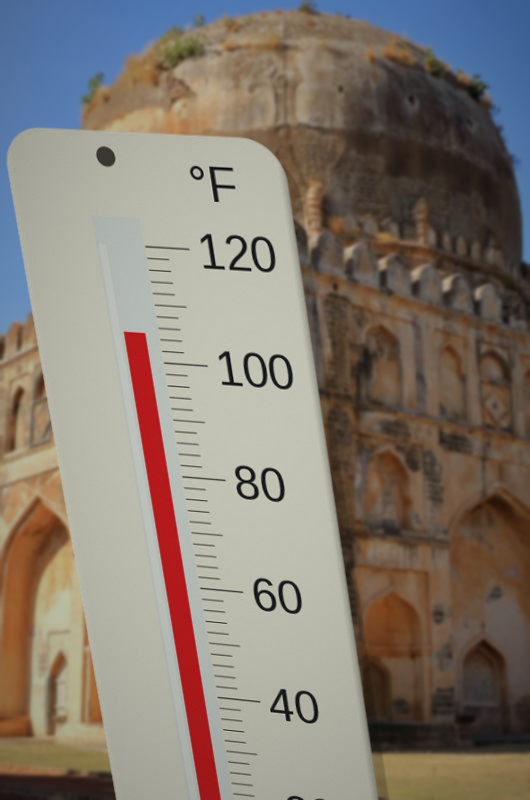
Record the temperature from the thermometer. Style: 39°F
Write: 105°F
